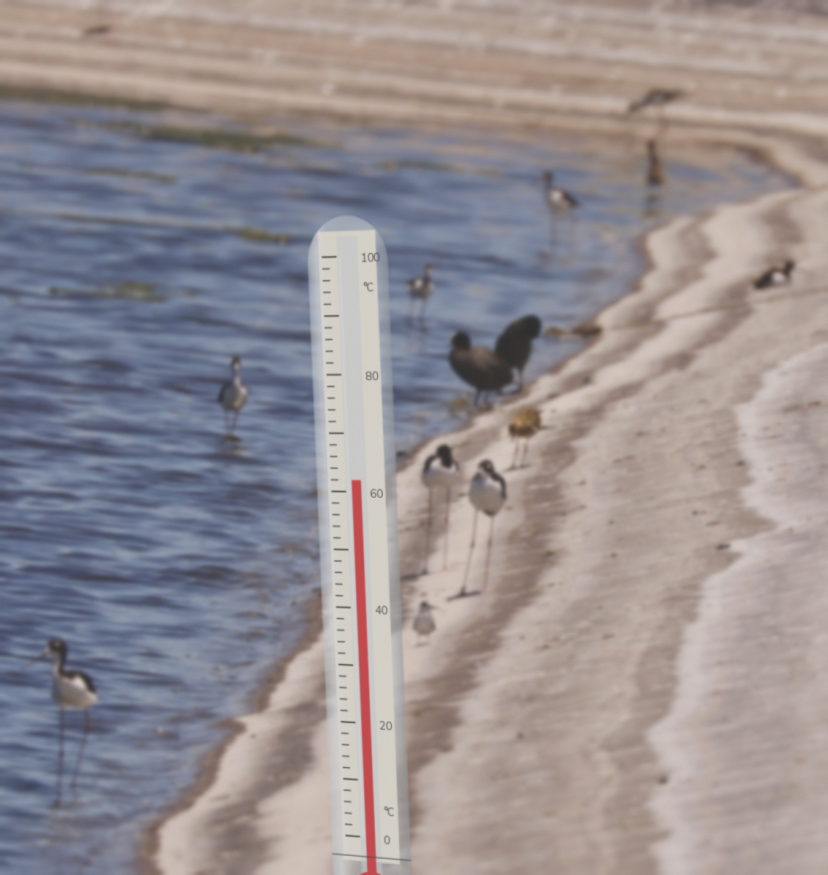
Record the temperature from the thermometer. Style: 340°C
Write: 62°C
